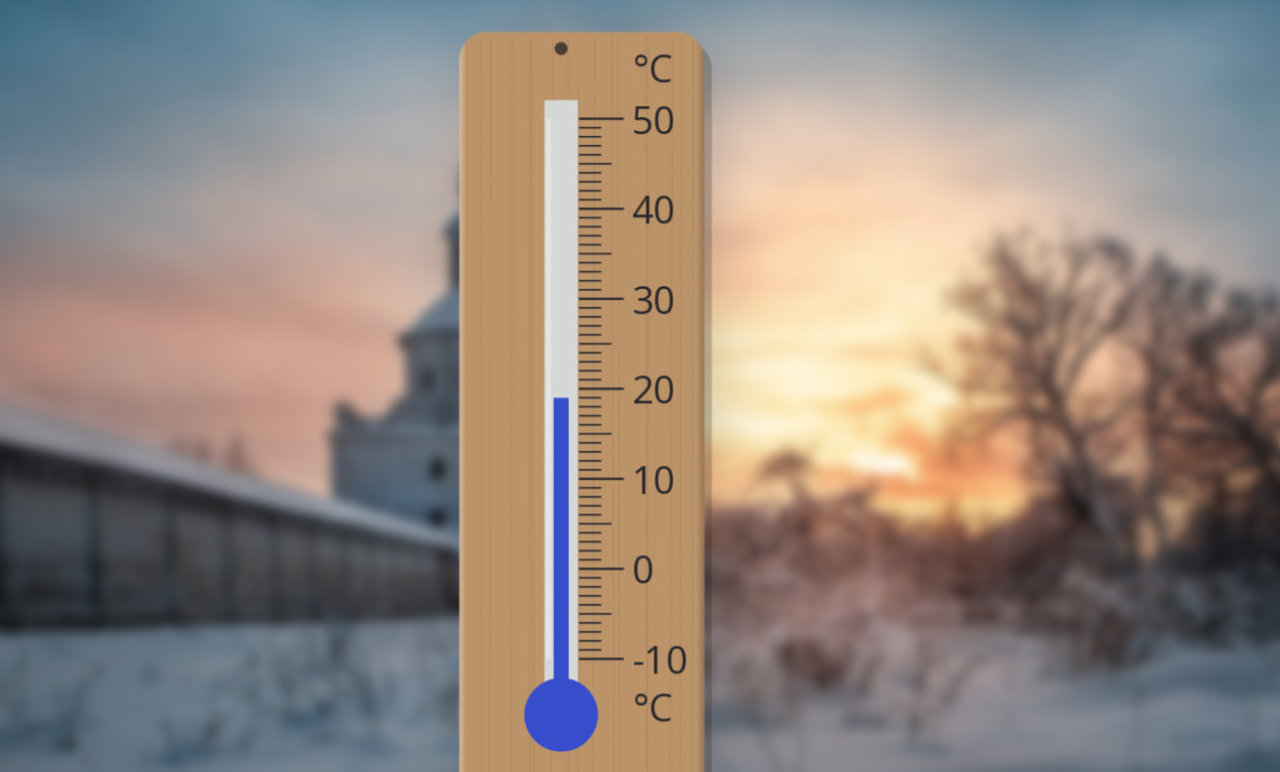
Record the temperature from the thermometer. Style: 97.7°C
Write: 19°C
